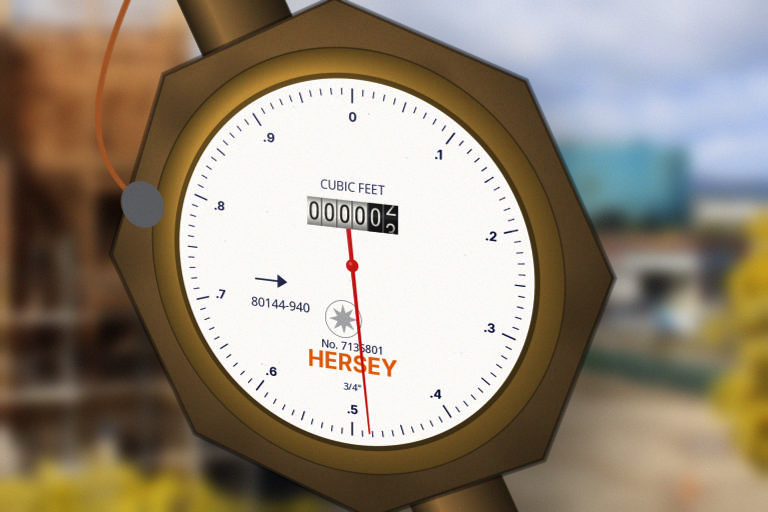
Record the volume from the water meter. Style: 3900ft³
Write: 2.48ft³
